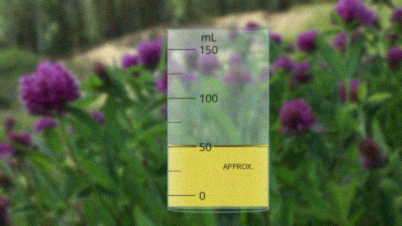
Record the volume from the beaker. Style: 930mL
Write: 50mL
